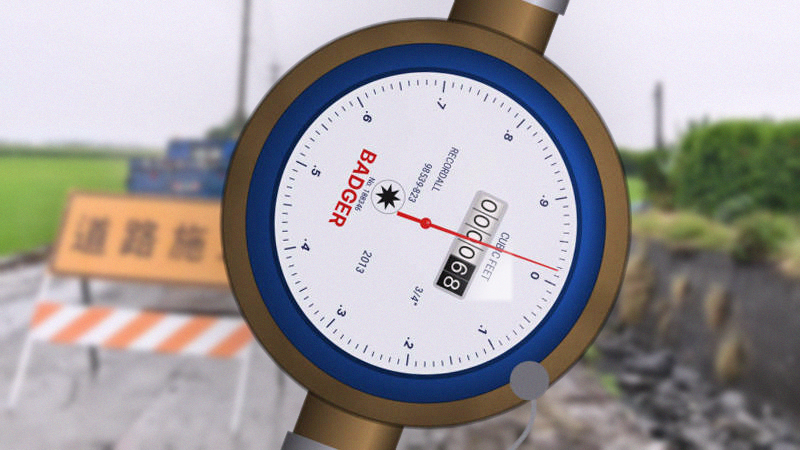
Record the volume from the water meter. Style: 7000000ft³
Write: 67.98ft³
